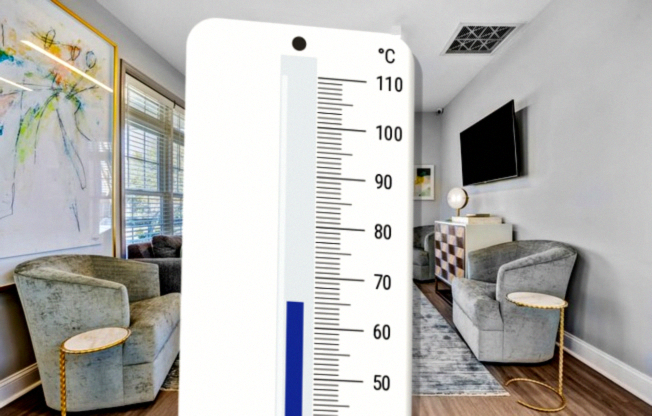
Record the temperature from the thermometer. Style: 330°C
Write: 65°C
